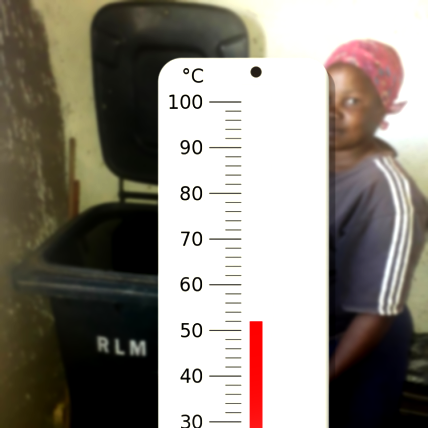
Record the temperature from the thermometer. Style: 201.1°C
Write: 52°C
